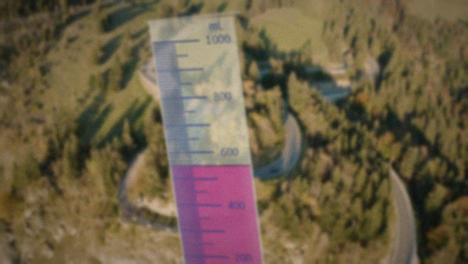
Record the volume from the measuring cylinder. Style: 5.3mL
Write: 550mL
